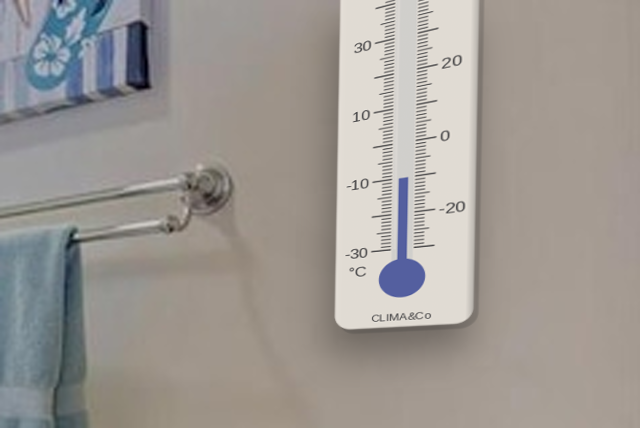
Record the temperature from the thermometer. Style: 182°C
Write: -10°C
